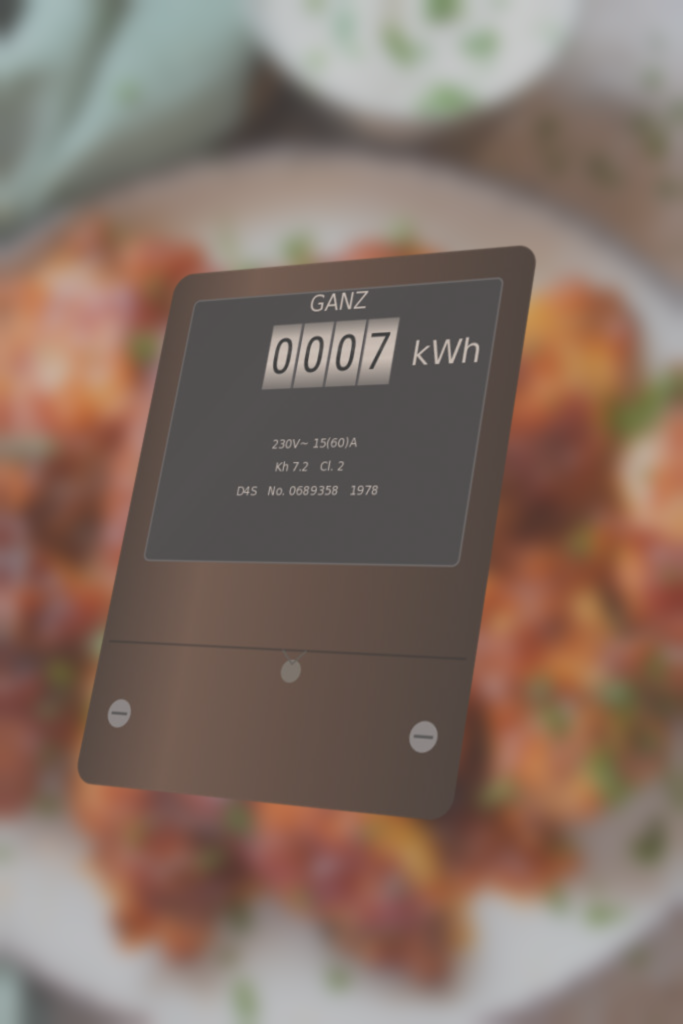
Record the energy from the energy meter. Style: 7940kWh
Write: 7kWh
